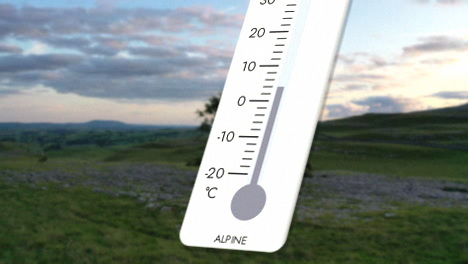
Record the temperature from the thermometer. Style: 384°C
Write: 4°C
